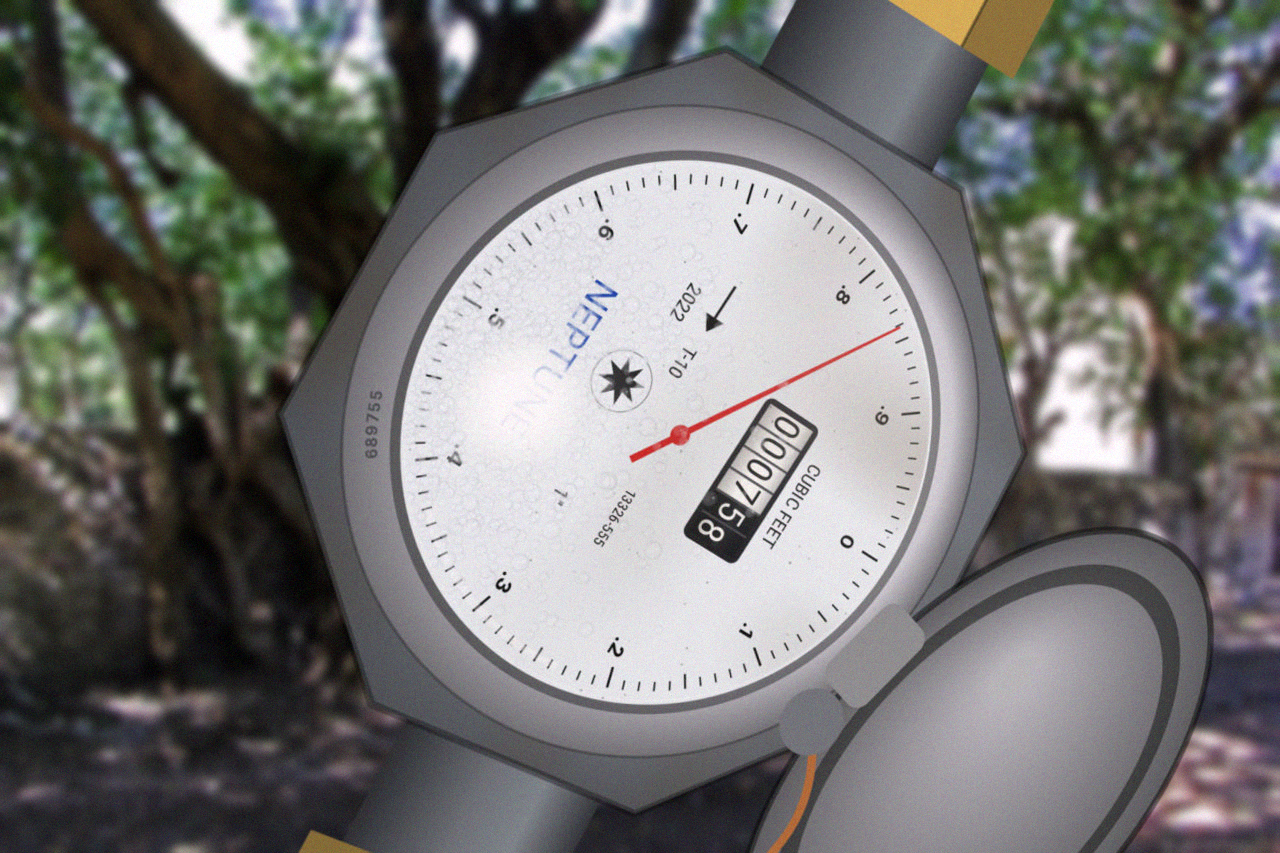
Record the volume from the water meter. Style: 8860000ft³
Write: 757.84ft³
